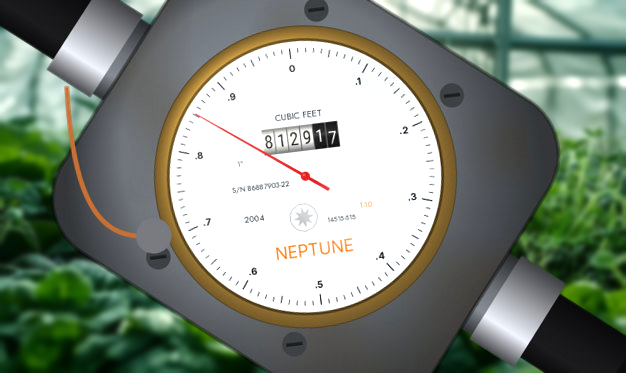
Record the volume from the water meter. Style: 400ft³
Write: 812916.85ft³
